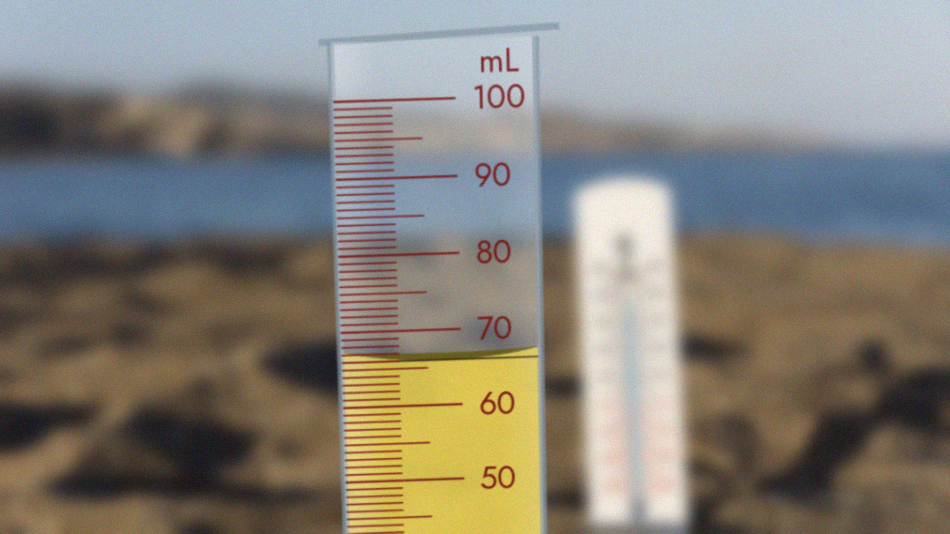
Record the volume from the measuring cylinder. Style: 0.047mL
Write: 66mL
